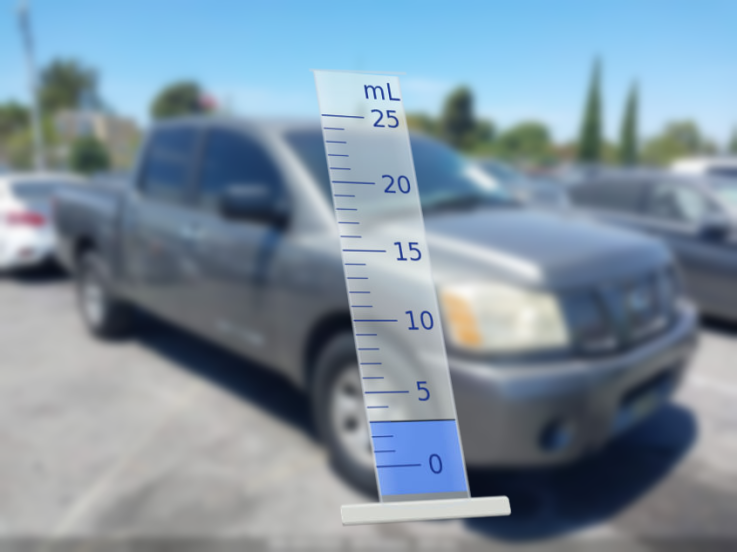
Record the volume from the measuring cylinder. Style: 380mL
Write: 3mL
